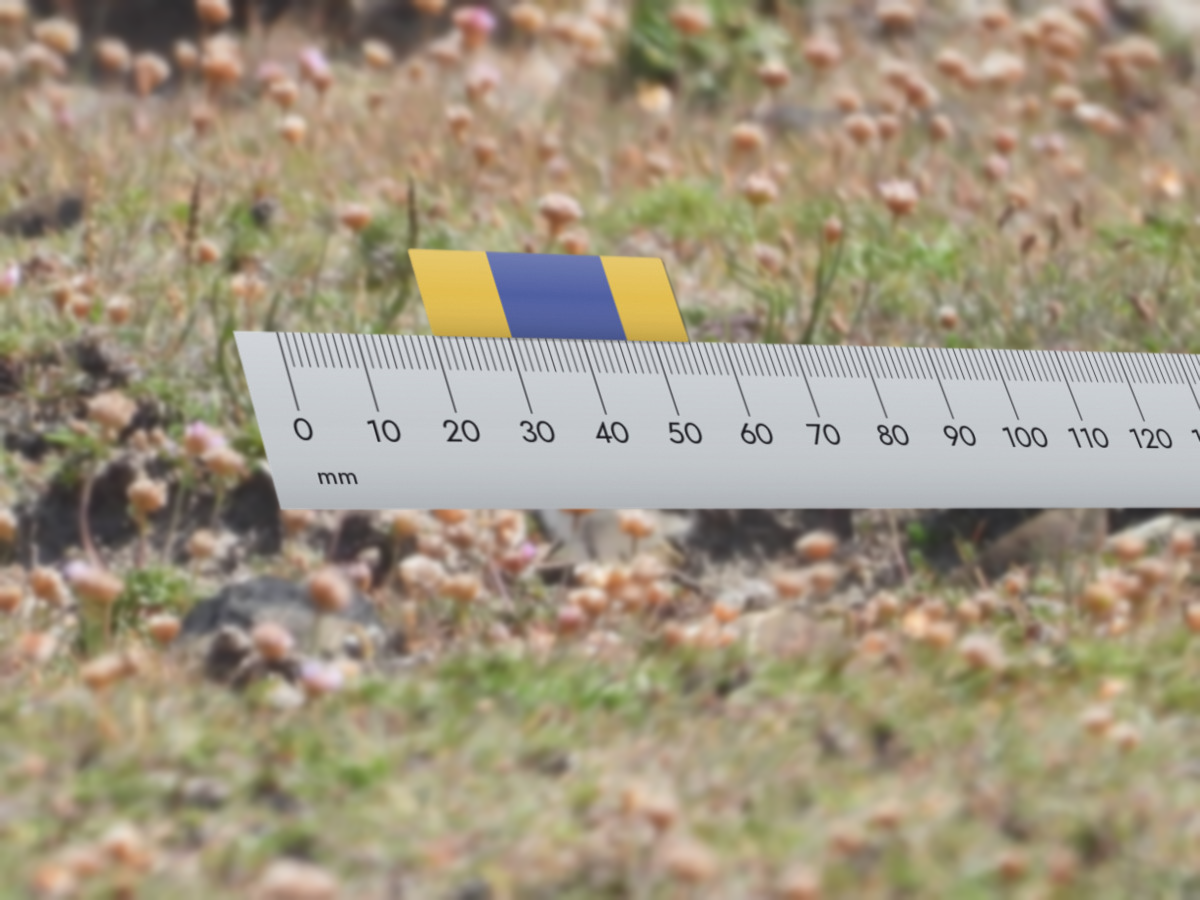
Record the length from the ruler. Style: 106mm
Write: 35mm
